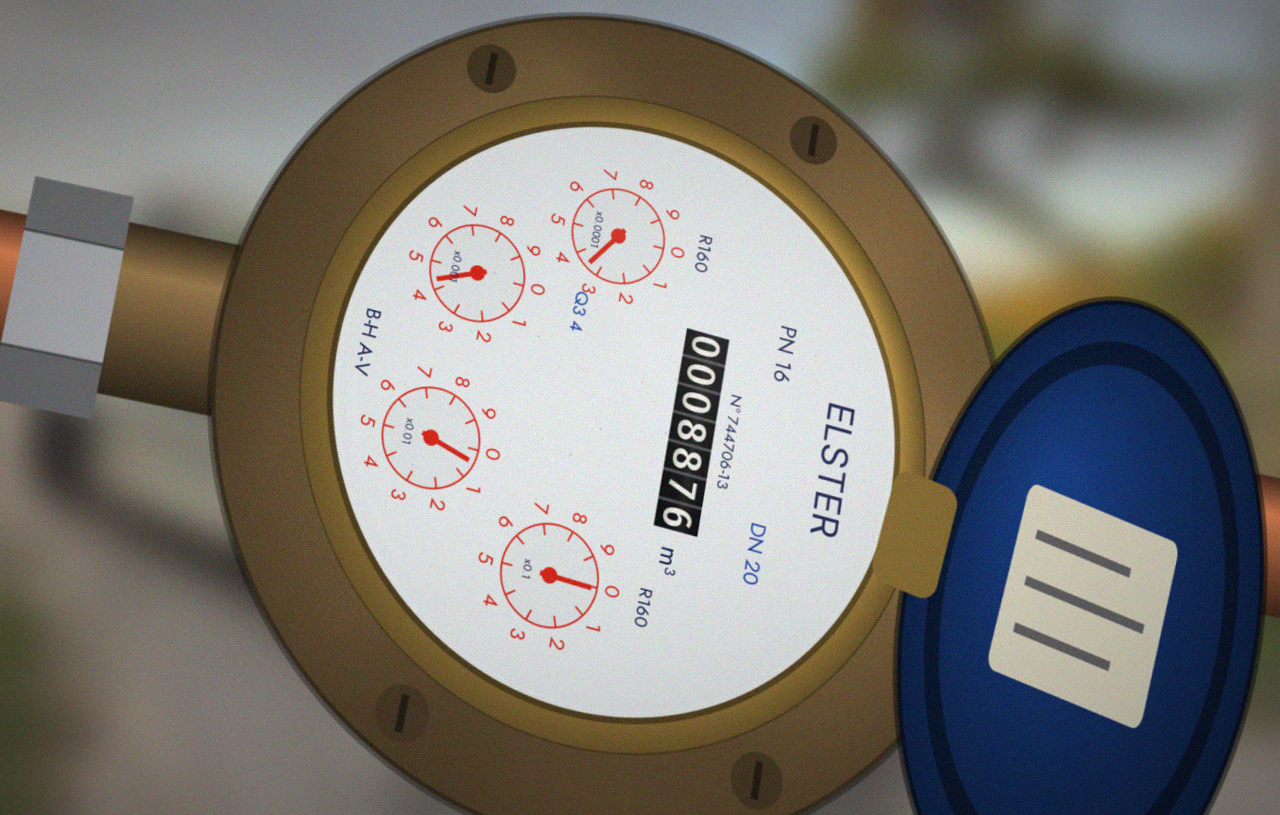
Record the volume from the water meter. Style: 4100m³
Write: 8876.0043m³
